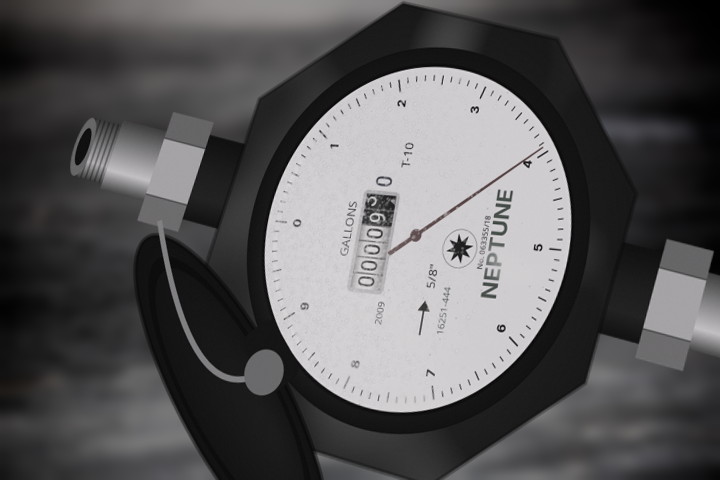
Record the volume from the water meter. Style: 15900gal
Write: 933.9gal
